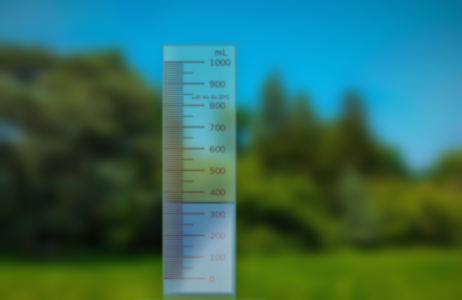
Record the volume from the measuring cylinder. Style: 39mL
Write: 350mL
